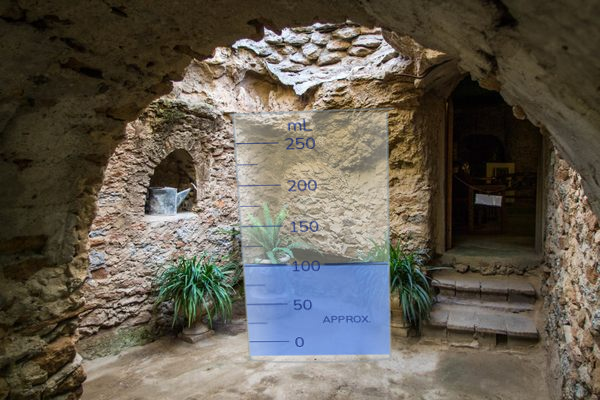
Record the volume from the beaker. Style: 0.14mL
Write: 100mL
